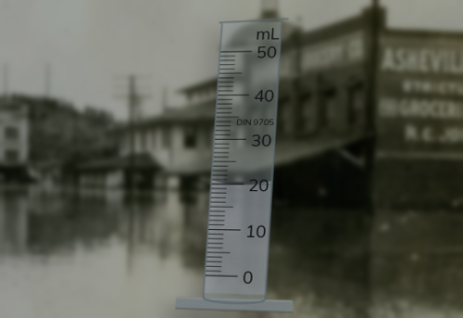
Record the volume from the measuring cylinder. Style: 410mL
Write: 20mL
